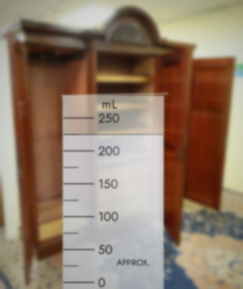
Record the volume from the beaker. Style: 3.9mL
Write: 225mL
